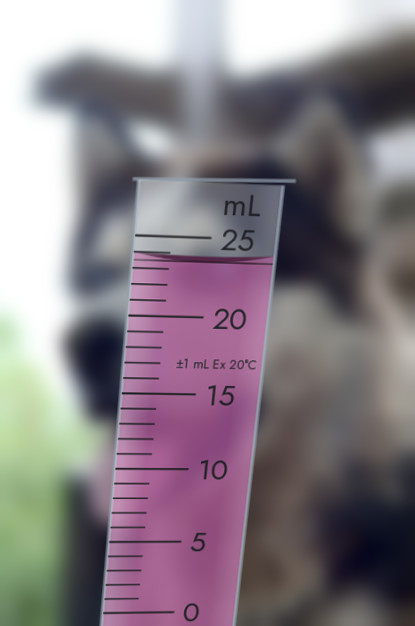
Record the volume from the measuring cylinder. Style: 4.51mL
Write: 23.5mL
